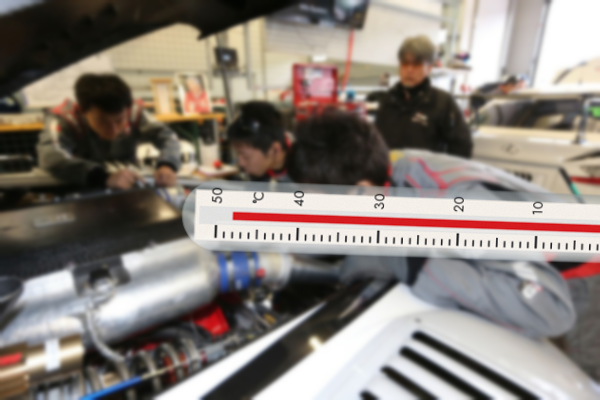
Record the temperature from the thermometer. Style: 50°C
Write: 48°C
